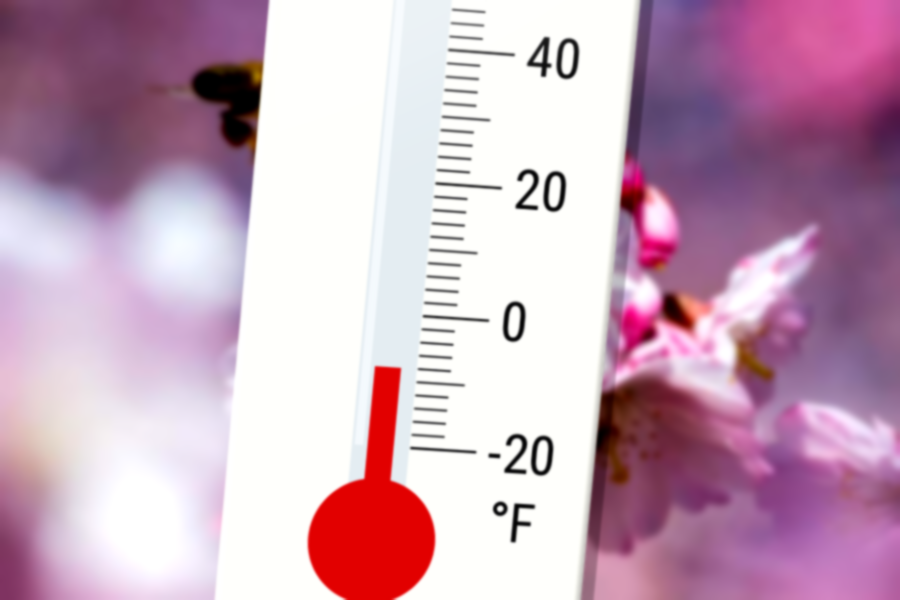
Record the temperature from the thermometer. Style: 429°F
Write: -8°F
